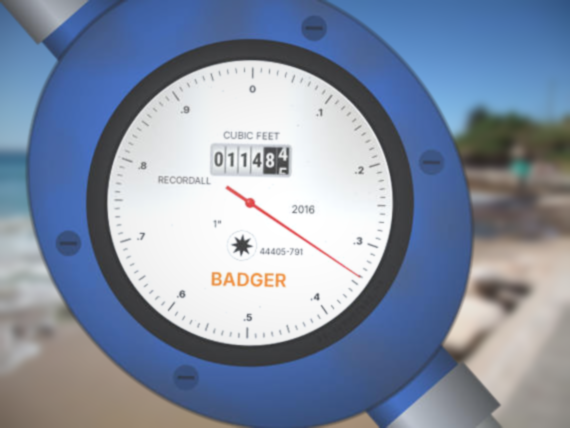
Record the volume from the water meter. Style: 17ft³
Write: 11484.34ft³
